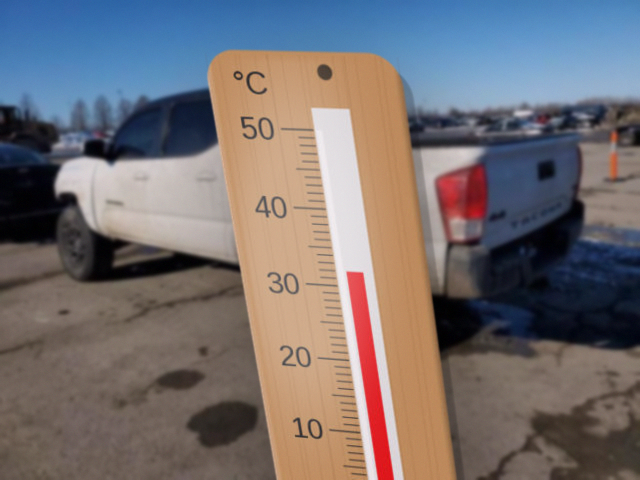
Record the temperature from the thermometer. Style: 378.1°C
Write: 32°C
